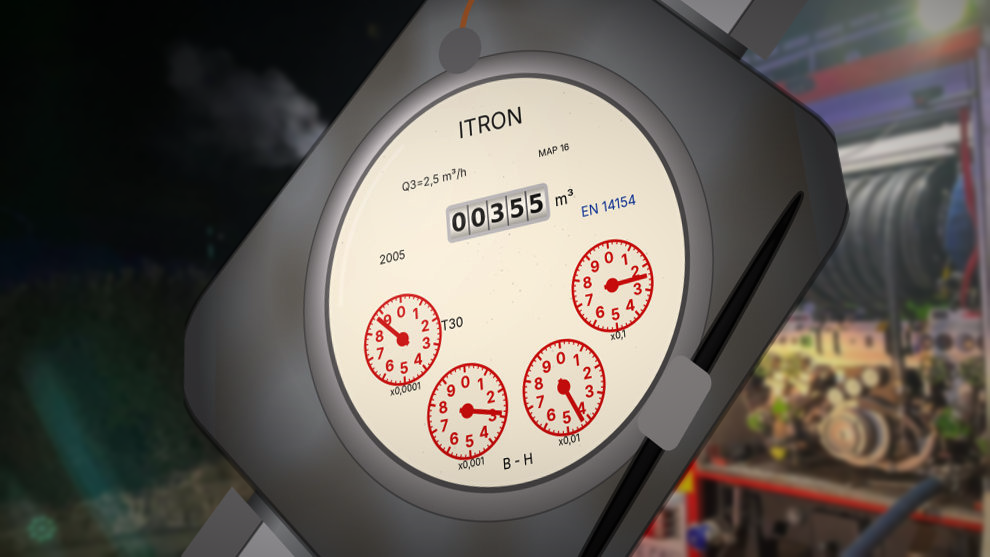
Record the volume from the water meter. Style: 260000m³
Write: 355.2428m³
